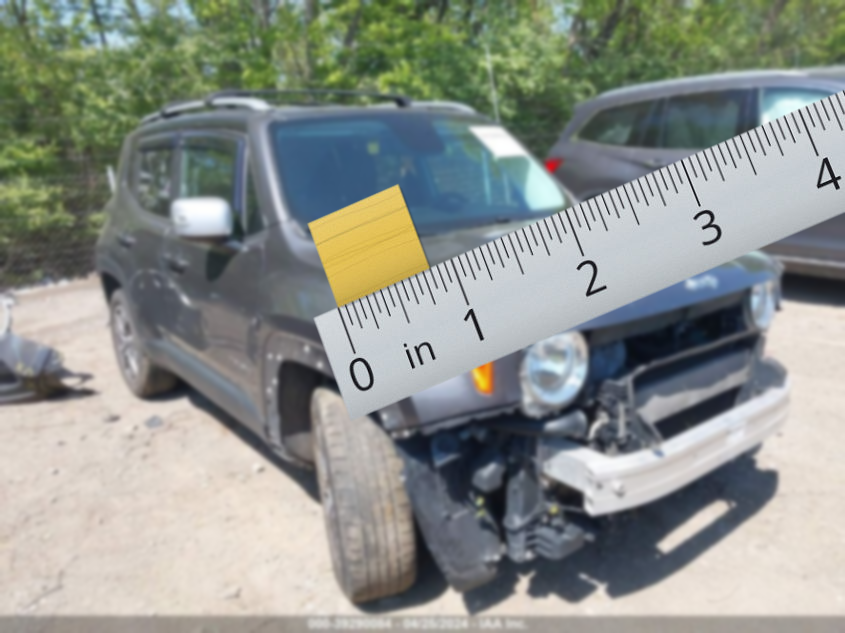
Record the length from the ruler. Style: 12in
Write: 0.8125in
